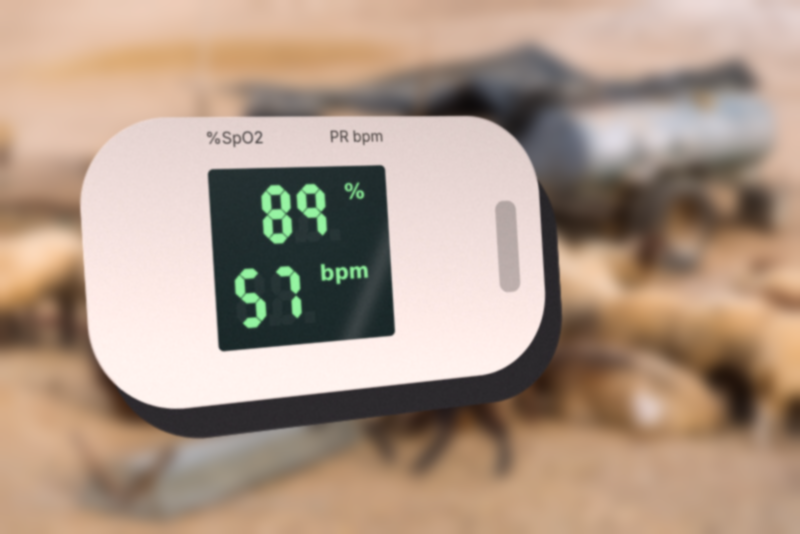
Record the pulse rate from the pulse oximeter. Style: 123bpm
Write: 57bpm
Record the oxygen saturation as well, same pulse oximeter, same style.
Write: 89%
